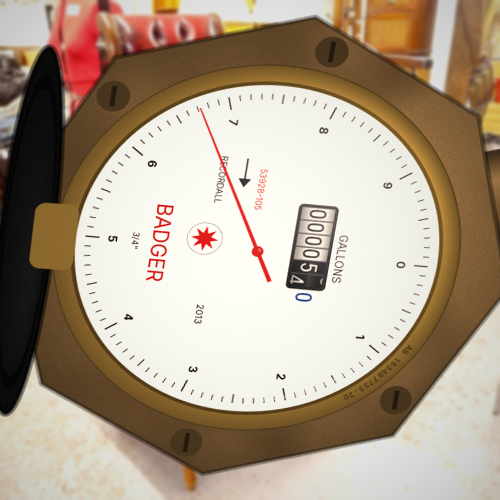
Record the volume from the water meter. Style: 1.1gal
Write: 536.7gal
